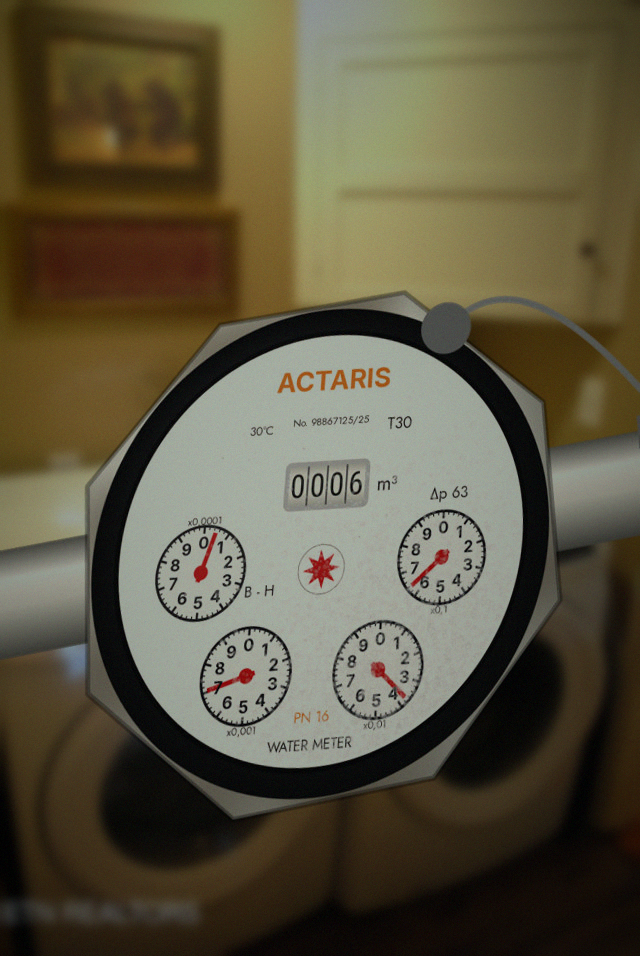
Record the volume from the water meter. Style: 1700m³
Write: 6.6370m³
